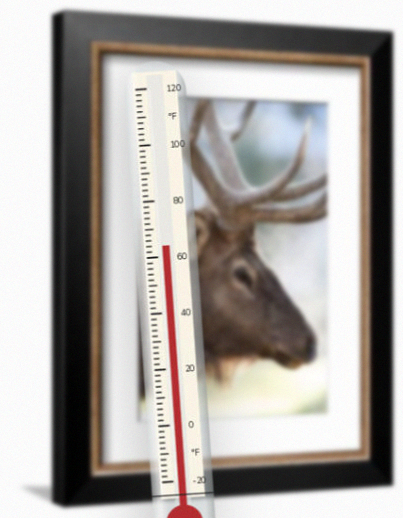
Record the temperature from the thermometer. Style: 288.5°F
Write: 64°F
